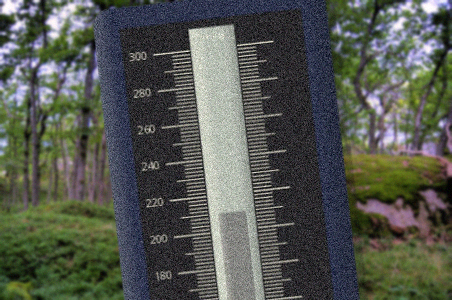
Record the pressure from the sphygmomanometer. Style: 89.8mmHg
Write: 210mmHg
